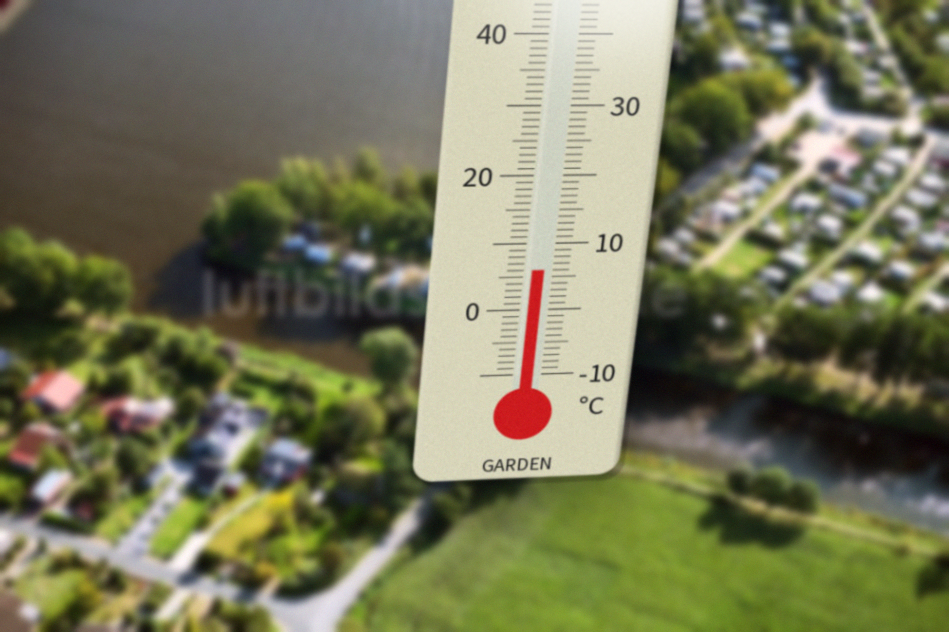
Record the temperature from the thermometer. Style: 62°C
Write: 6°C
